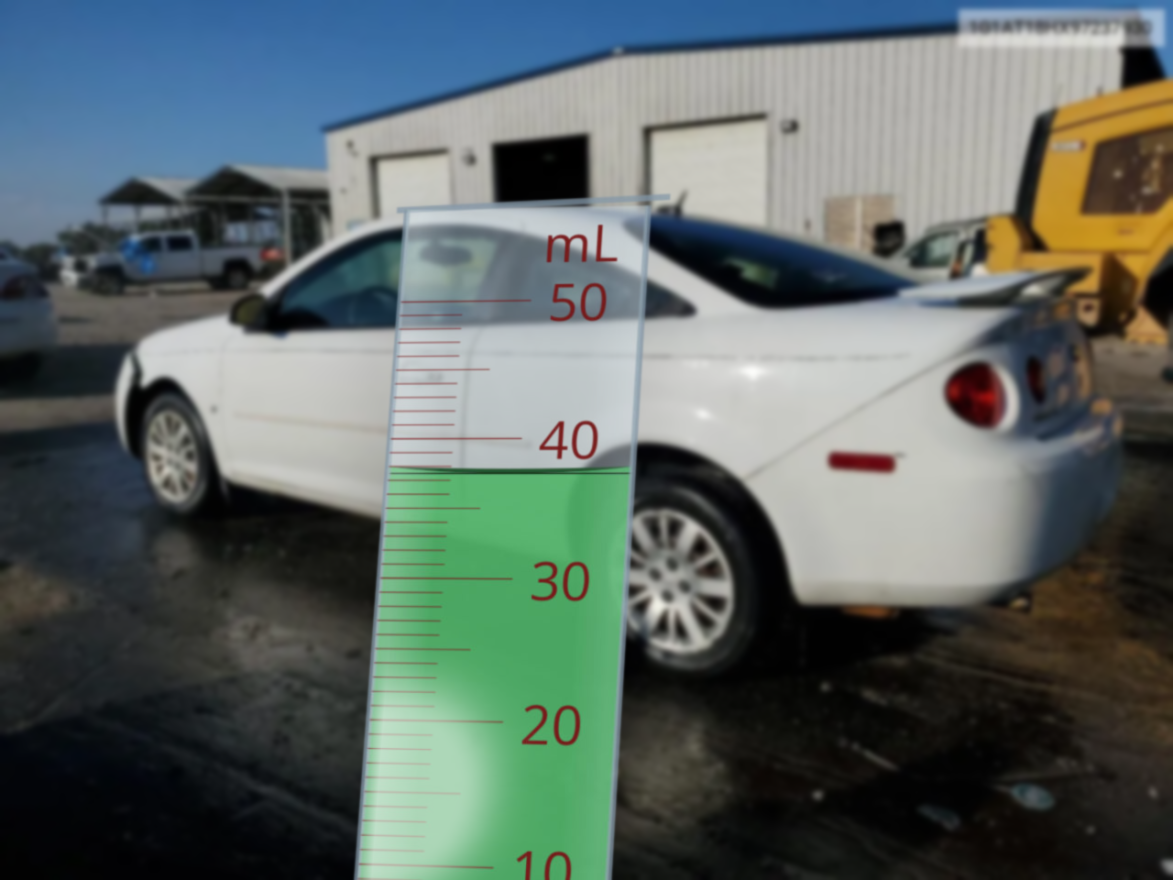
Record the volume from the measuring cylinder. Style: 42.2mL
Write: 37.5mL
